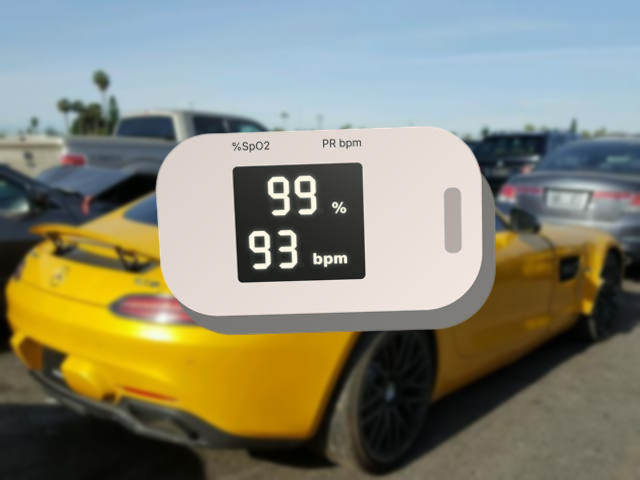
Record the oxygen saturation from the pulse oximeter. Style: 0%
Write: 99%
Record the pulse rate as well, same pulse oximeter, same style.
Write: 93bpm
